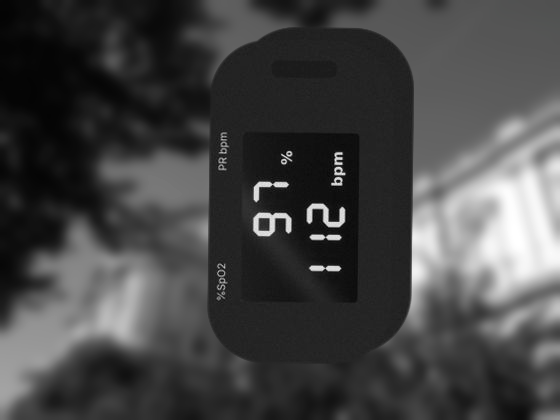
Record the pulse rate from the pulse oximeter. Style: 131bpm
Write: 112bpm
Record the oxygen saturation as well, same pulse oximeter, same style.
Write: 97%
